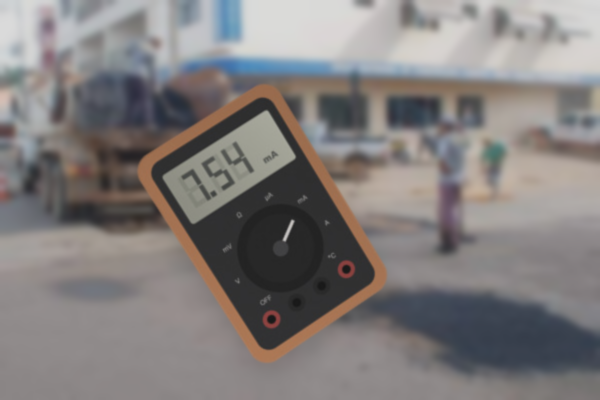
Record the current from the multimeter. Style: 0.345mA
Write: 7.54mA
